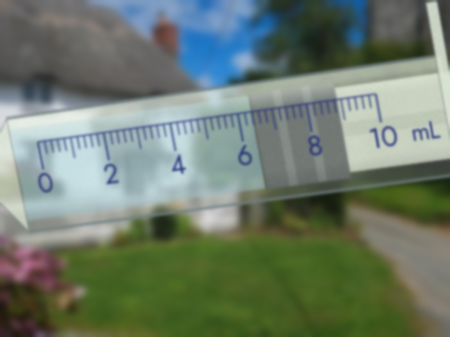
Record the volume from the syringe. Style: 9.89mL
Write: 6.4mL
